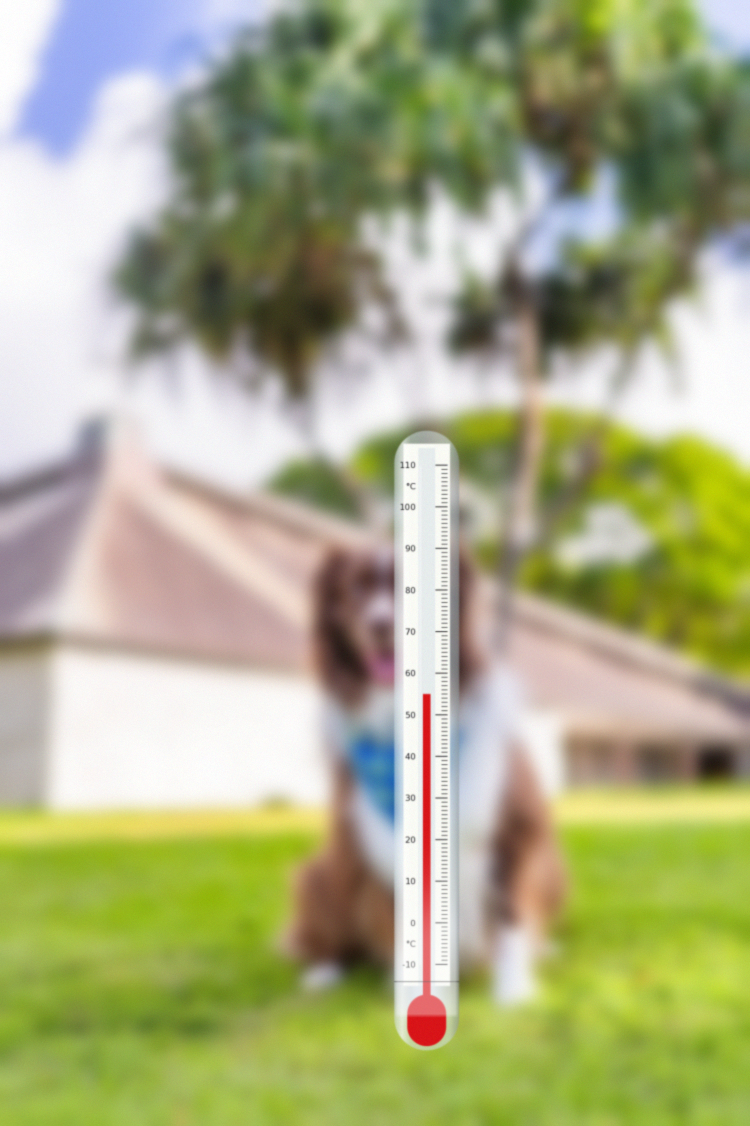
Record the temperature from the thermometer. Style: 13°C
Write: 55°C
